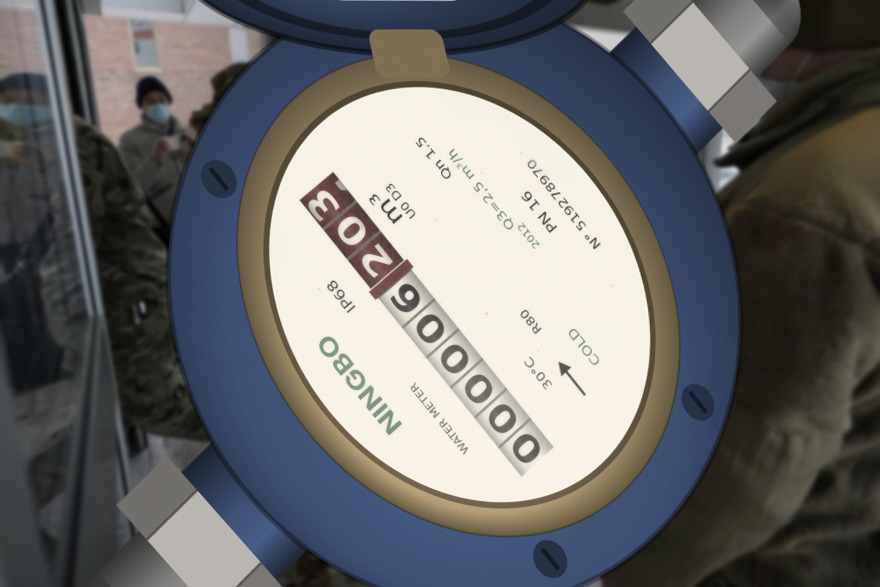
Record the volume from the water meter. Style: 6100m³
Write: 6.203m³
